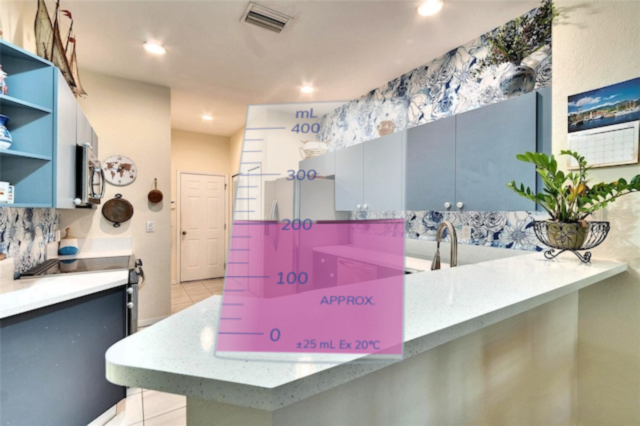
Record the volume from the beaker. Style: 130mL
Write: 200mL
